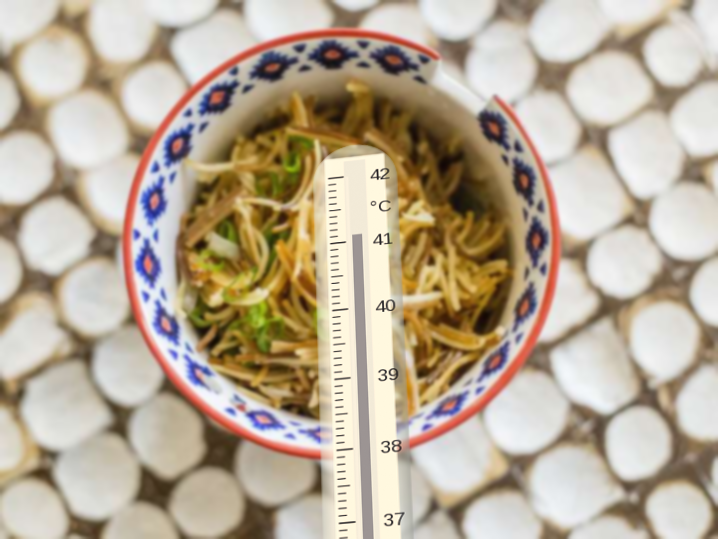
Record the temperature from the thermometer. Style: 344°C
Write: 41.1°C
